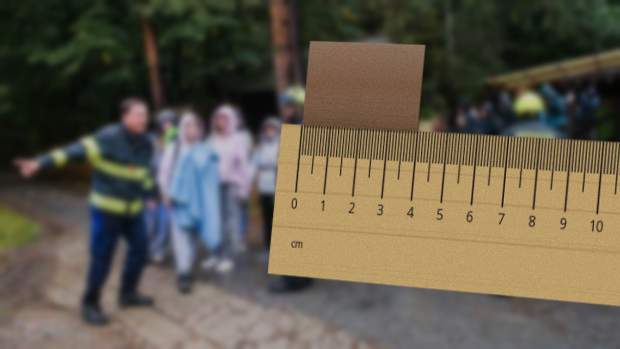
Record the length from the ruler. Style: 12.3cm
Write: 4cm
